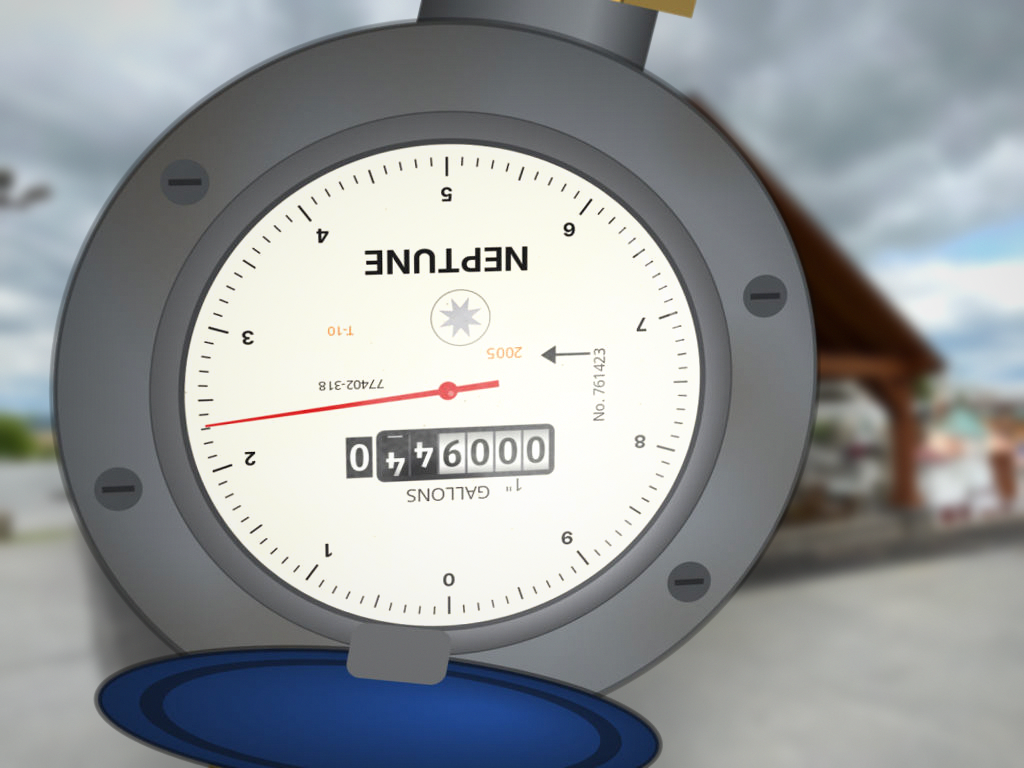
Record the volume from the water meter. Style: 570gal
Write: 9442.3gal
